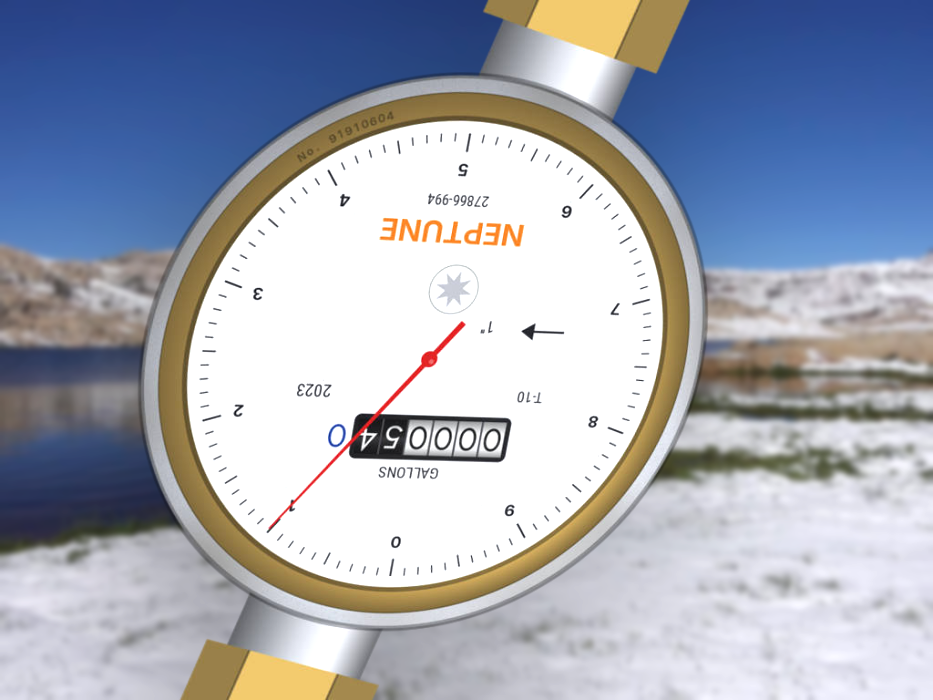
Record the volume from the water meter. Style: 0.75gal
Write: 541.0gal
